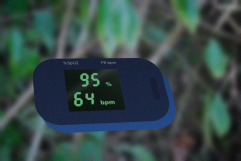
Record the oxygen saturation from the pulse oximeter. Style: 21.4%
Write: 95%
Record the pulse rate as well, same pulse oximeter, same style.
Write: 64bpm
